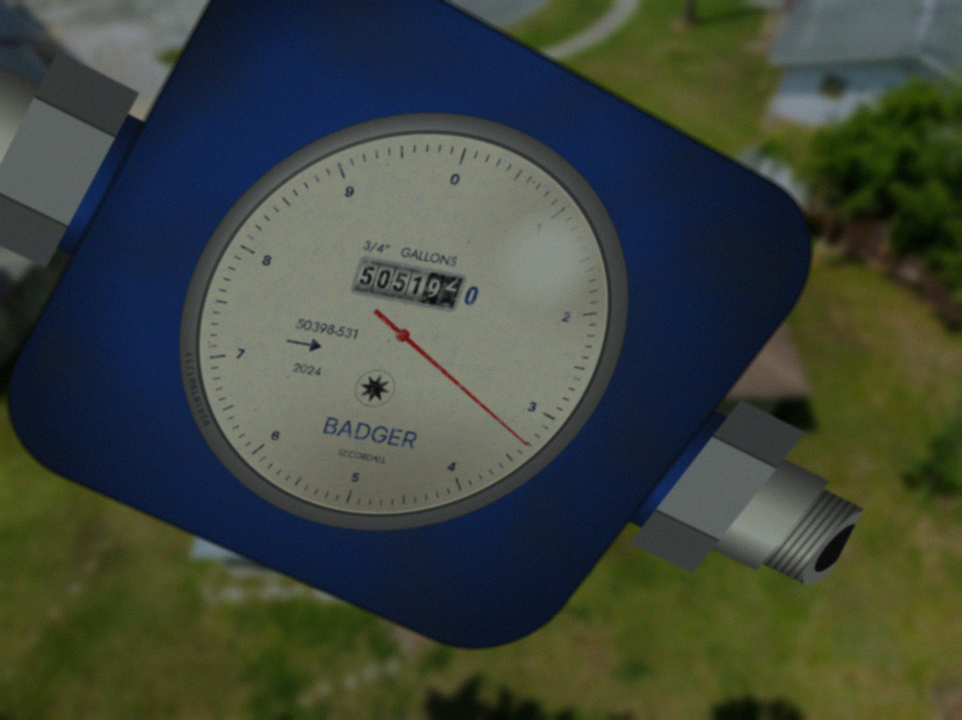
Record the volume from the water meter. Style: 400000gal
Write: 5051923.3gal
